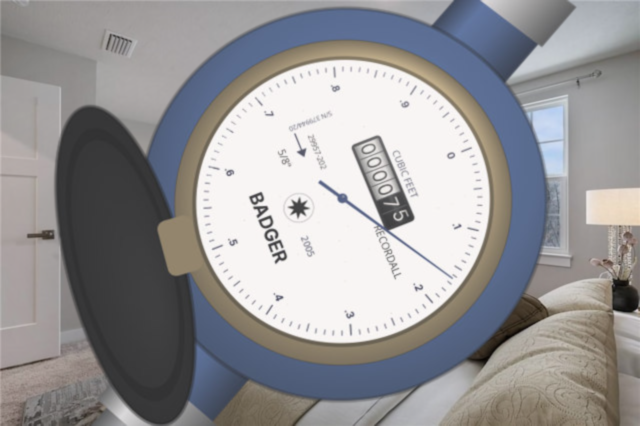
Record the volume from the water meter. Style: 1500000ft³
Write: 75.16ft³
